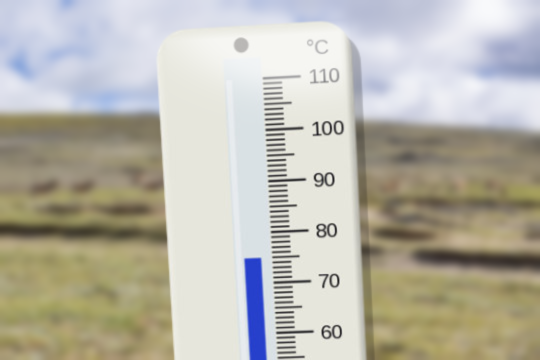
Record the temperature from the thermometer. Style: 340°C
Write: 75°C
